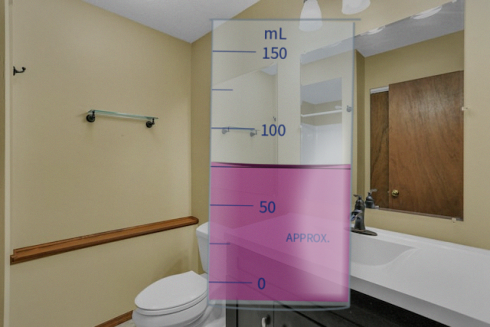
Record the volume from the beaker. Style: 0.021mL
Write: 75mL
